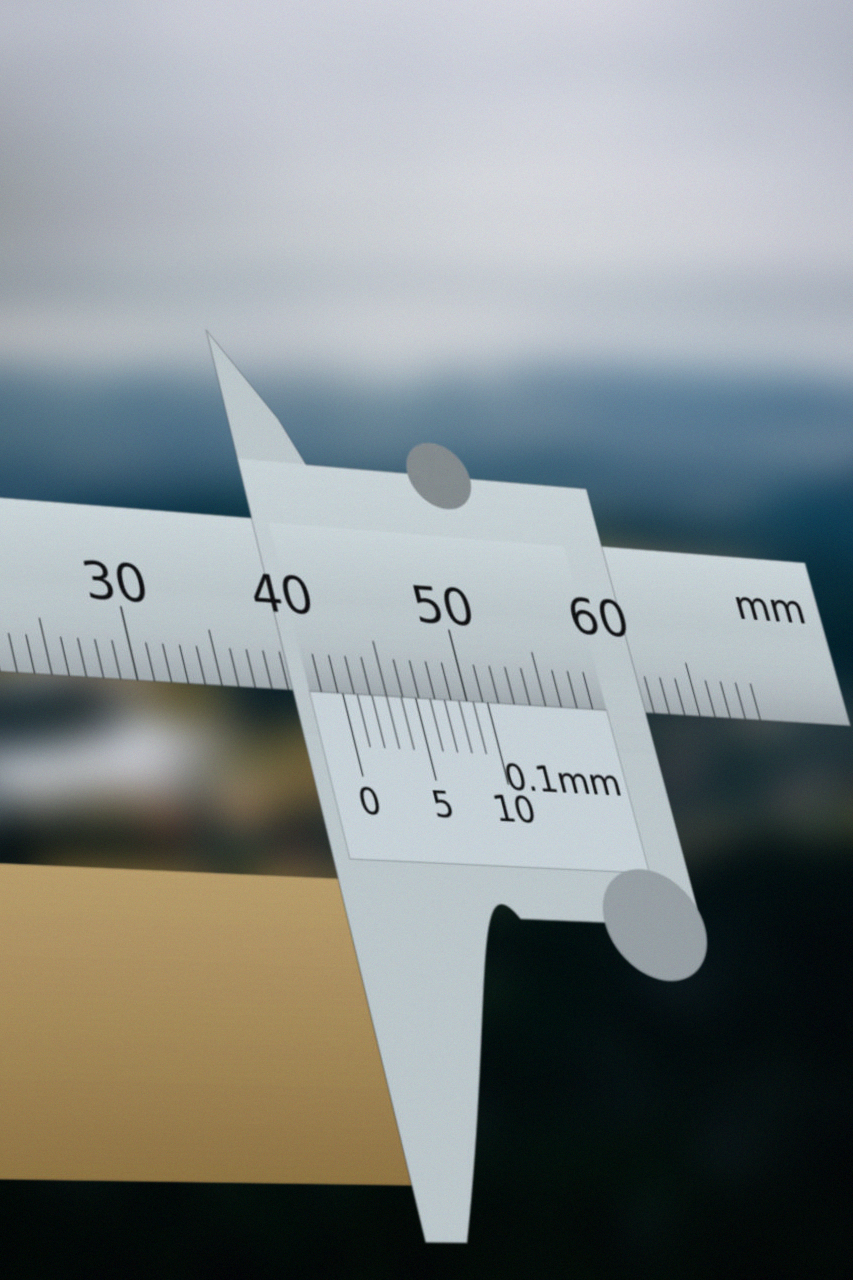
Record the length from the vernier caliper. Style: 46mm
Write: 42.3mm
